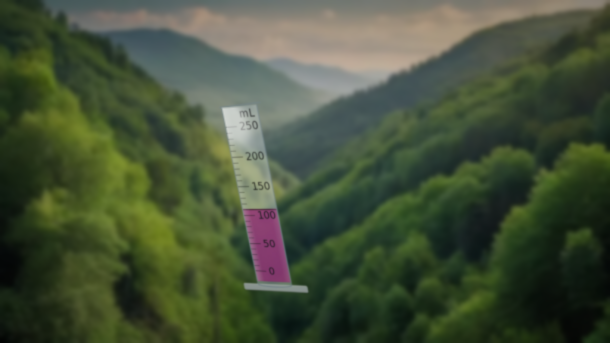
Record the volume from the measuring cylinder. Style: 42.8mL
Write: 110mL
